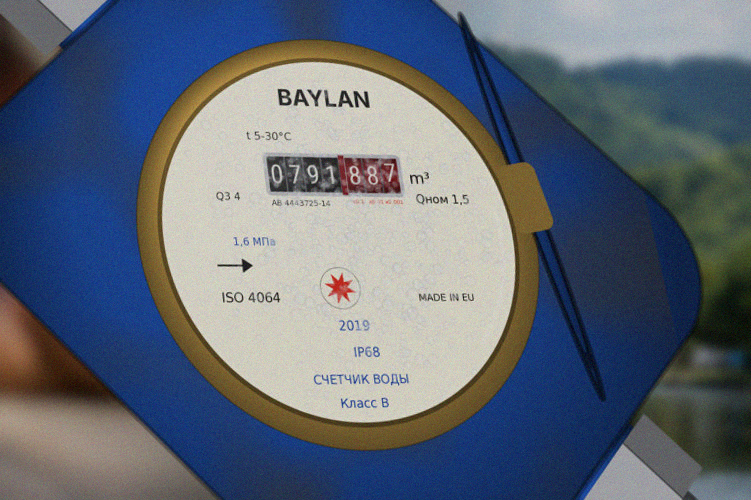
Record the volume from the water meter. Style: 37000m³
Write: 791.887m³
